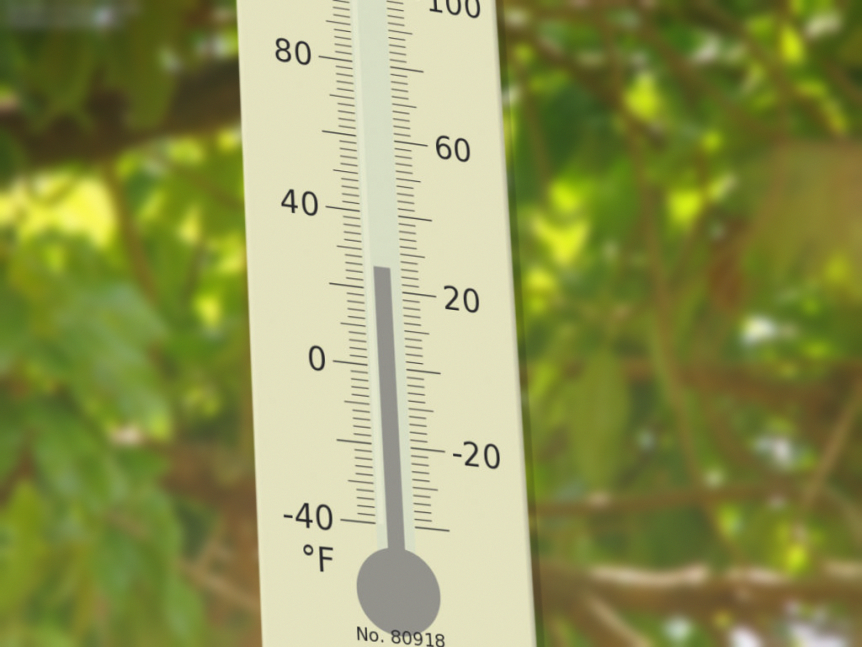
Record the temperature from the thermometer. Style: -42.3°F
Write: 26°F
